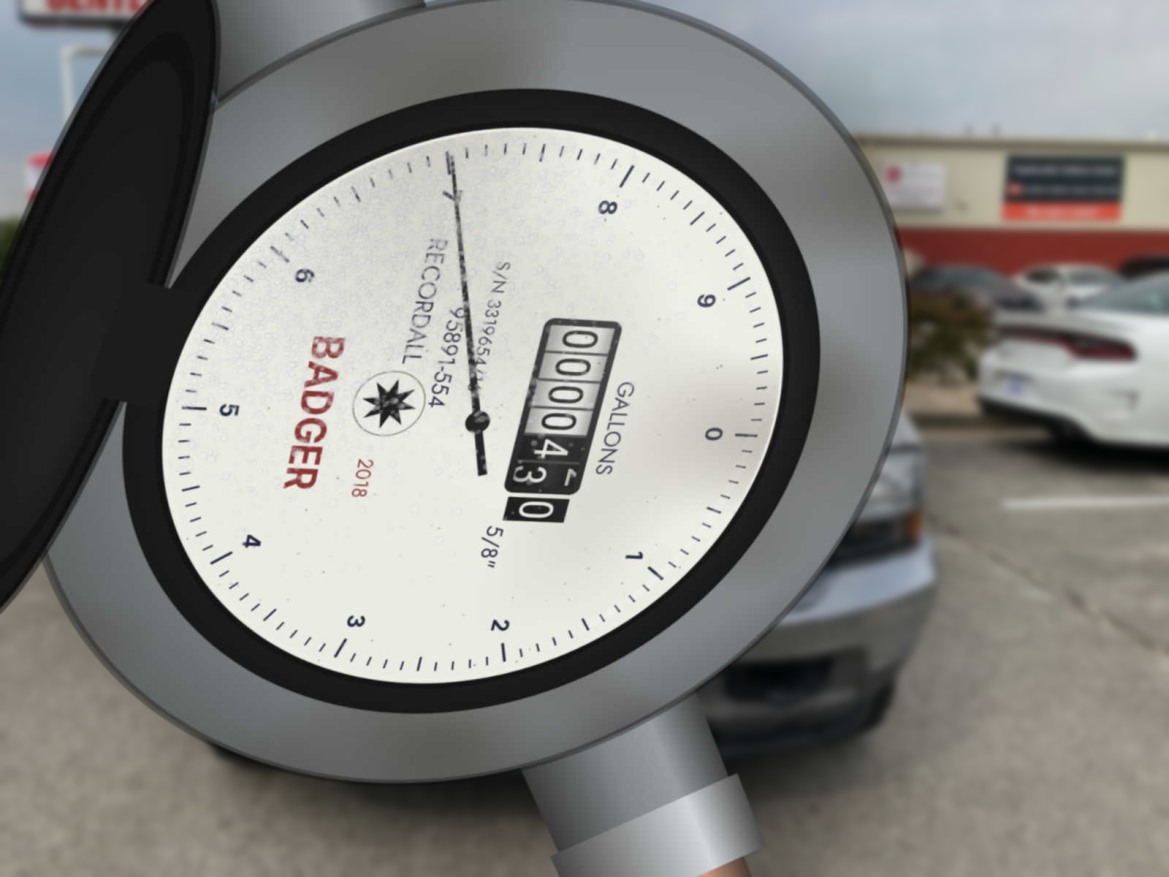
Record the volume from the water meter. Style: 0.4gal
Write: 427.0gal
